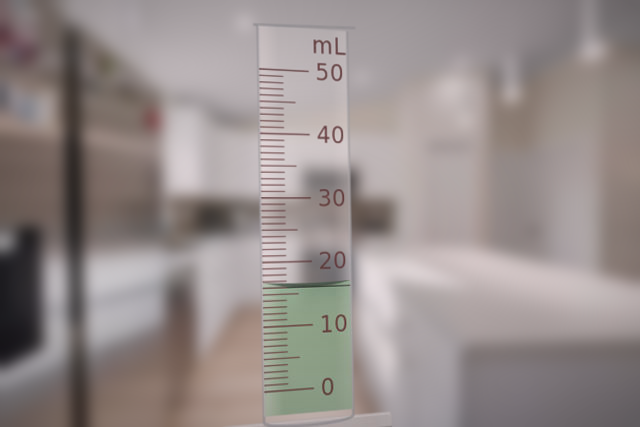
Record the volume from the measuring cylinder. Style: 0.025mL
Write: 16mL
